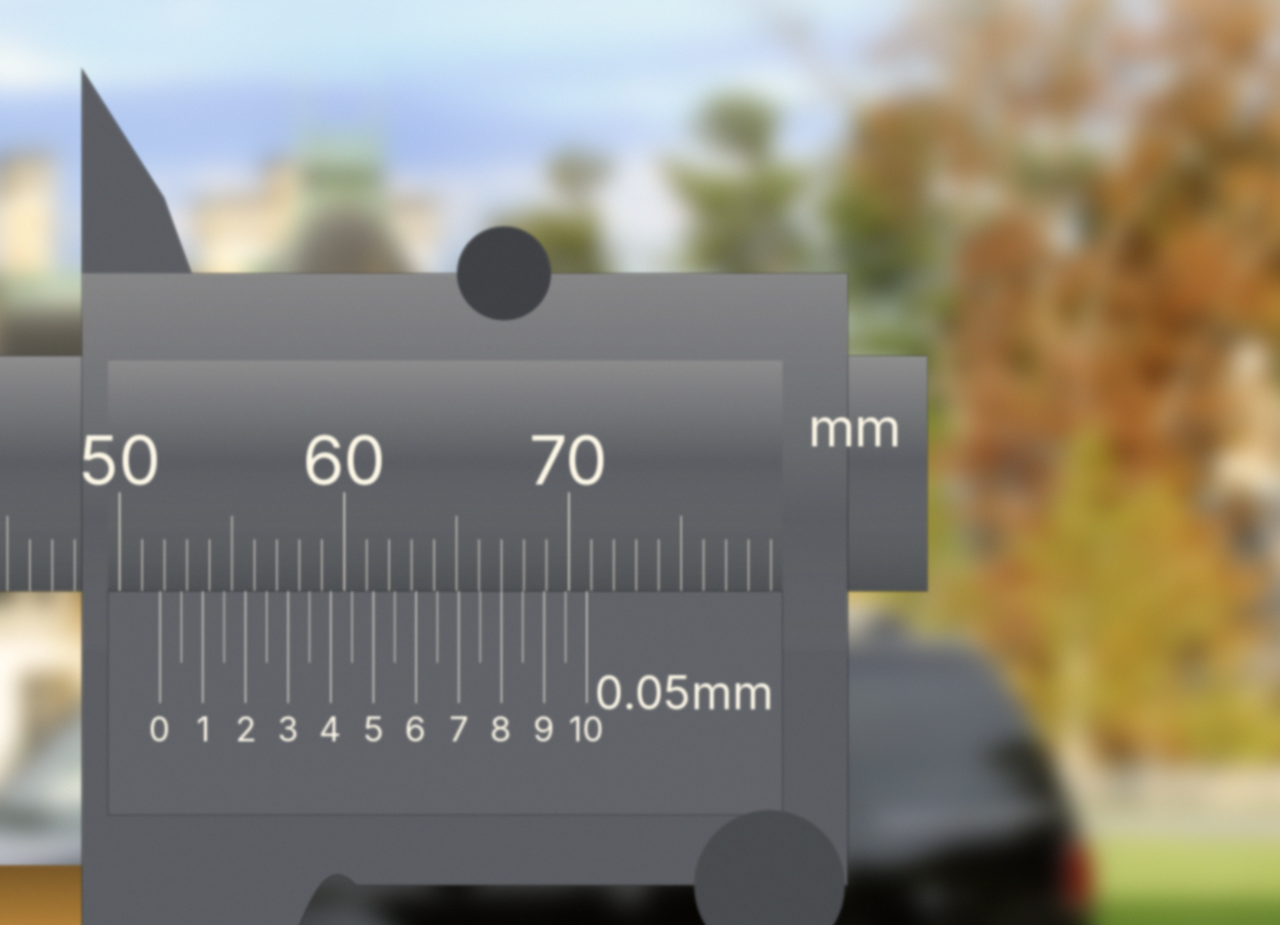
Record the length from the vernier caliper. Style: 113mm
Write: 51.8mm
